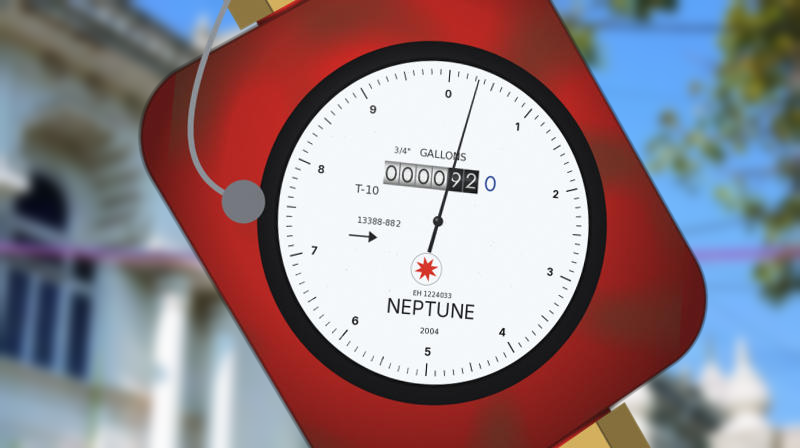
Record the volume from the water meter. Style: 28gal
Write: 920.3gal
